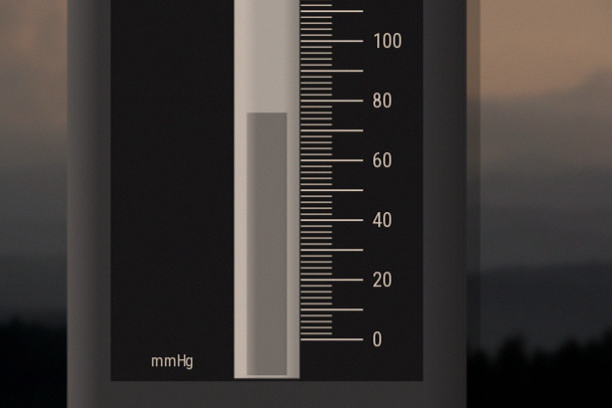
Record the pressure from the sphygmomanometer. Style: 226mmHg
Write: 76mmHg
